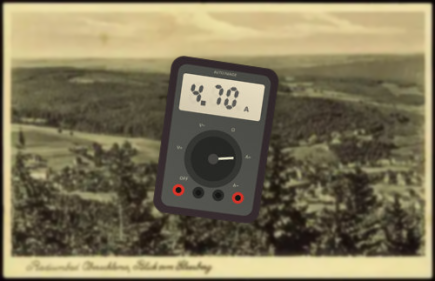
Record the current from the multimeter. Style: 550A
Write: 4.70A
